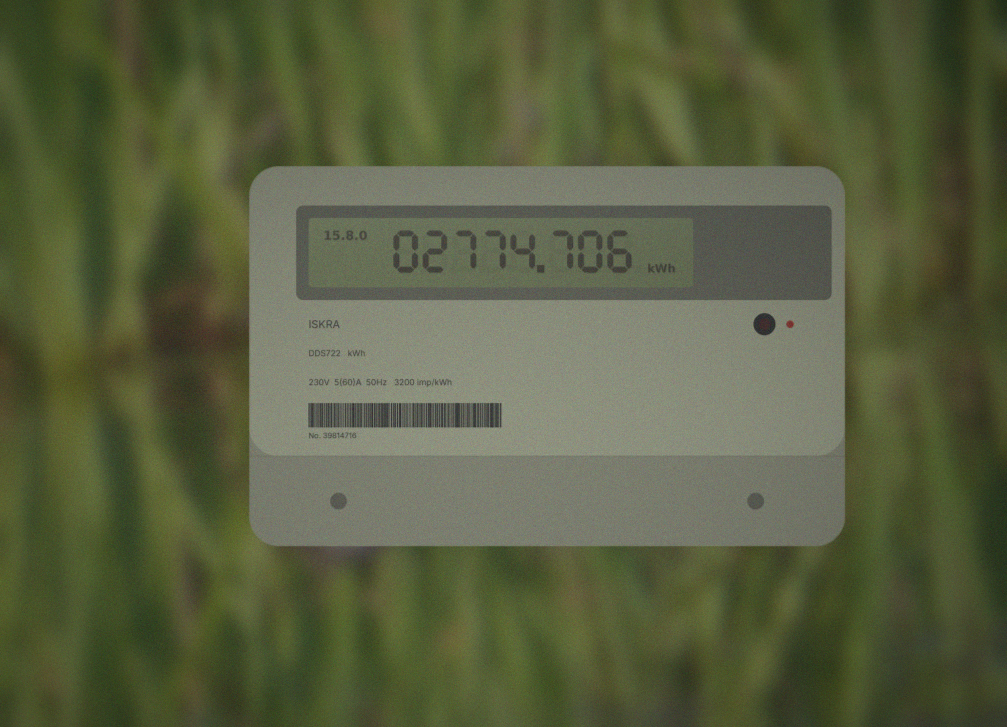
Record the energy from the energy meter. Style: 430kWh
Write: 2774.706kWh
